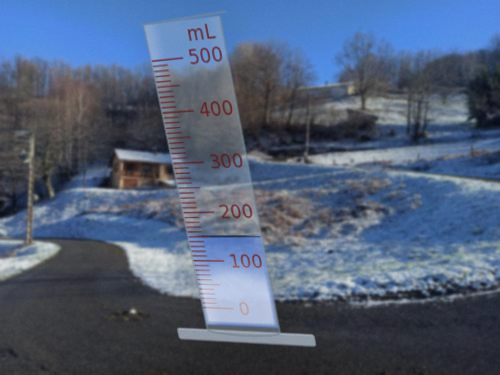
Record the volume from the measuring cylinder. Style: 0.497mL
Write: 150mL
